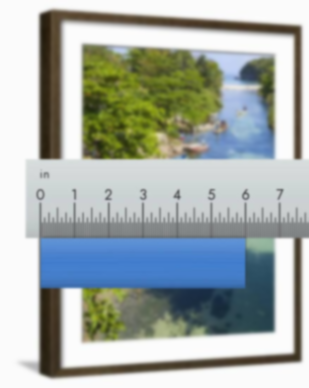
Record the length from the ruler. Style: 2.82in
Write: 6in
